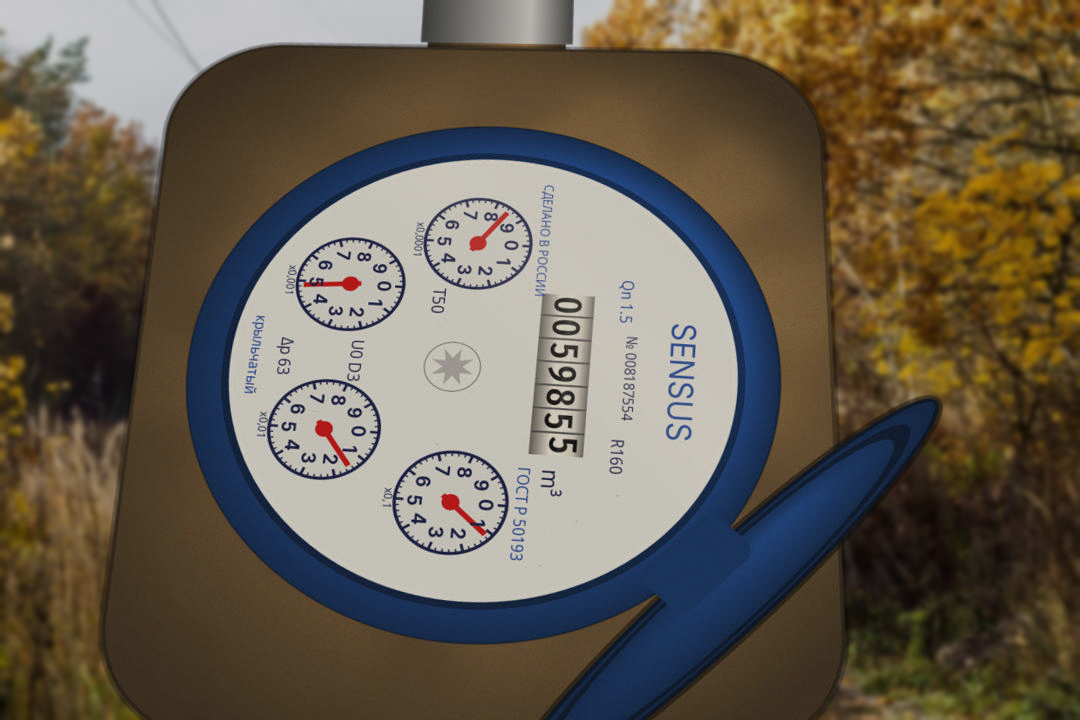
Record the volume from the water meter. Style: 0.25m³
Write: 59855.1148m³
